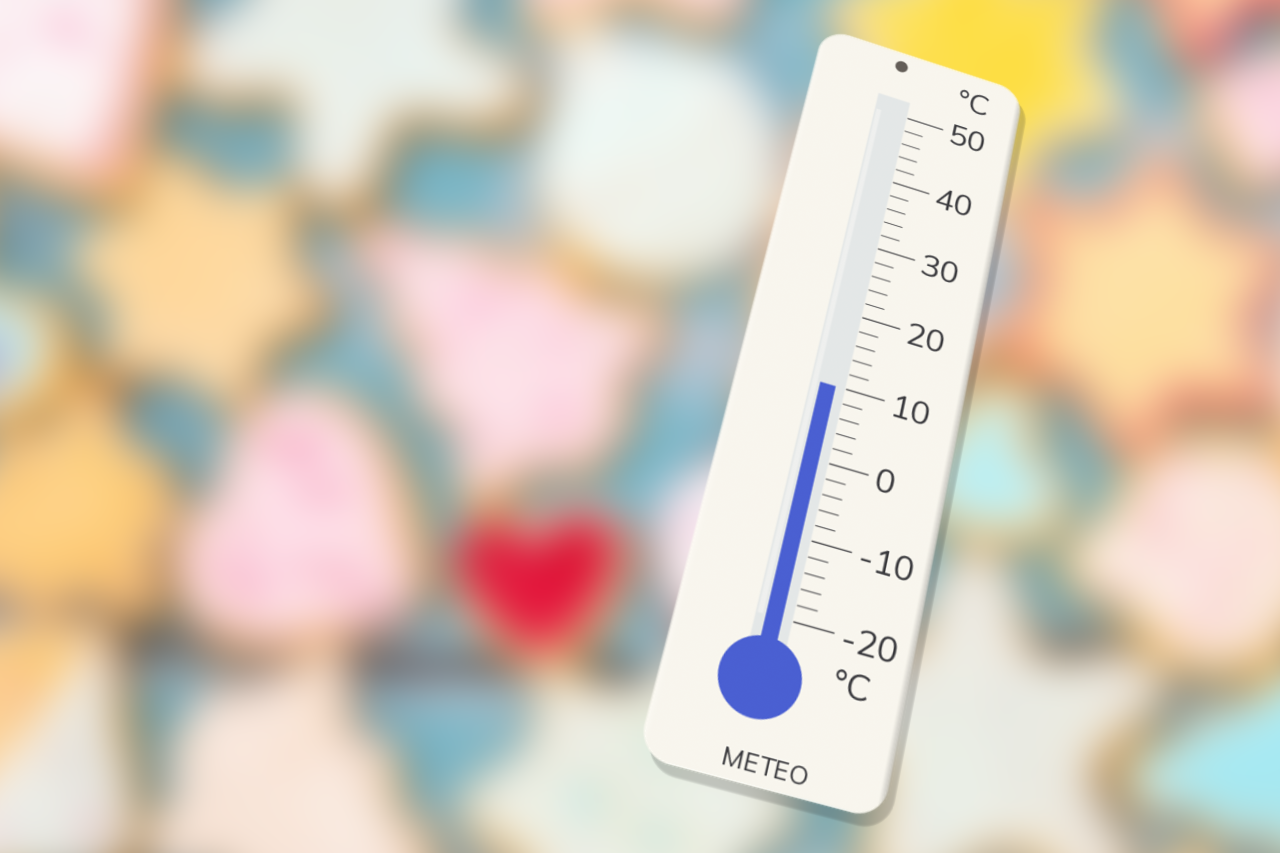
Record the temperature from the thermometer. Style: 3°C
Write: 10°C
